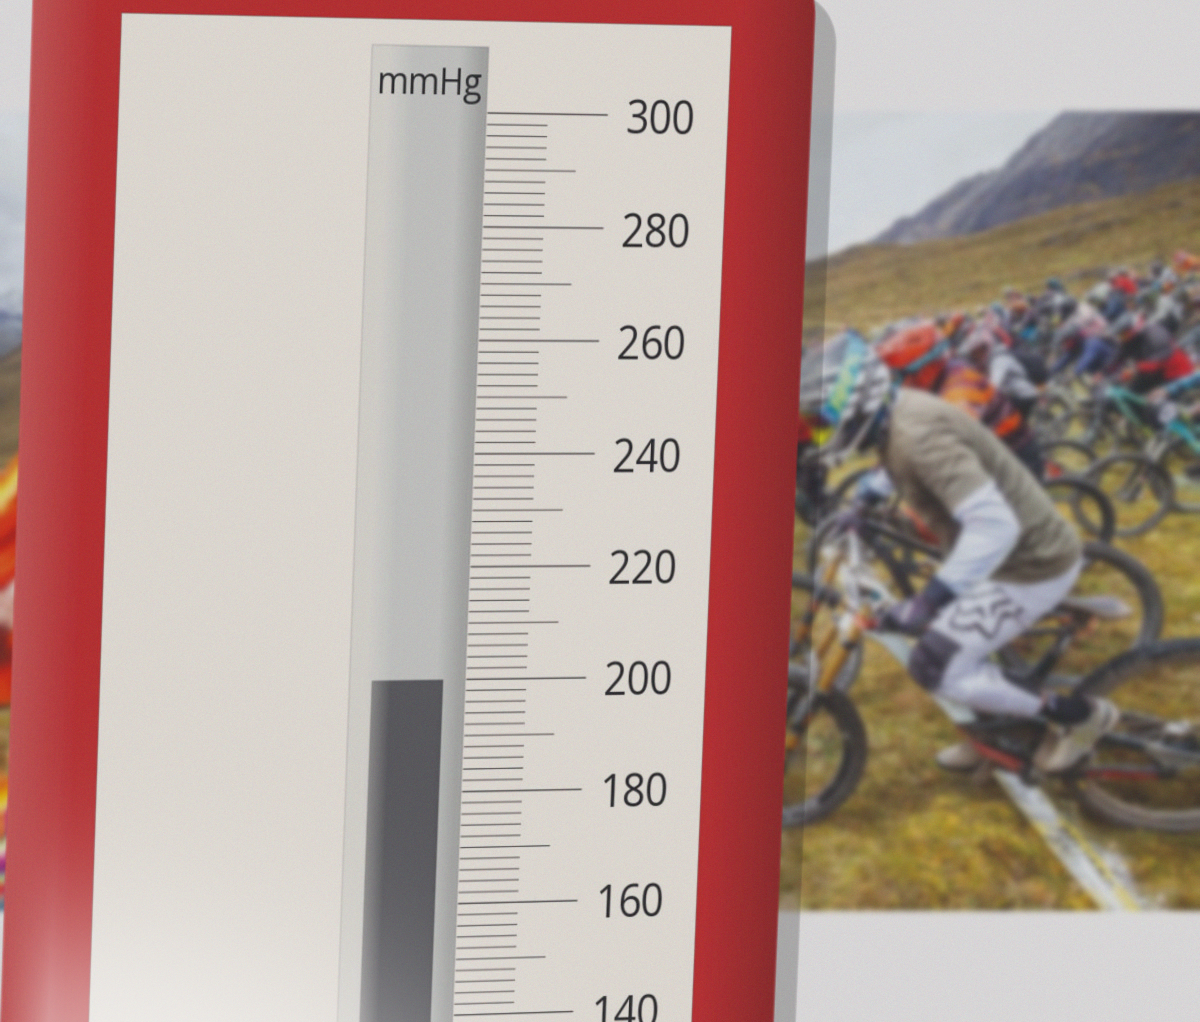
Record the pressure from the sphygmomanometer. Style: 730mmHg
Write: 200mmHg
